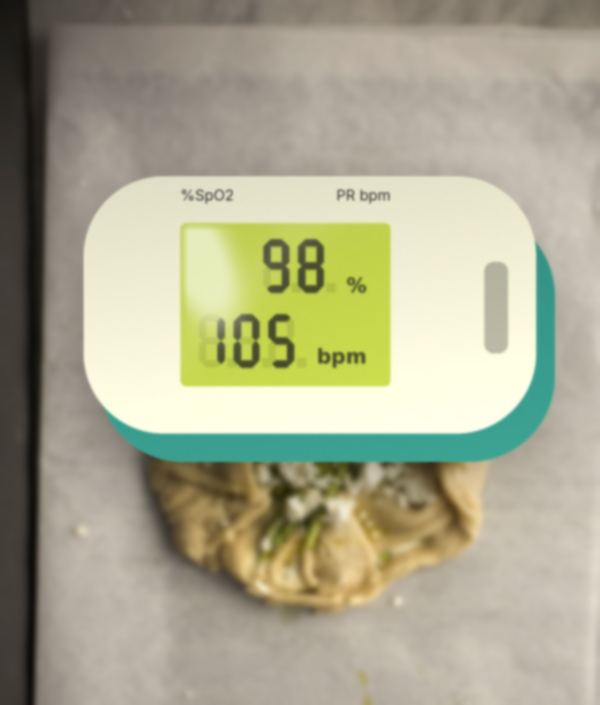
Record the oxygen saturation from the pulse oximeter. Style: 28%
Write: 98%
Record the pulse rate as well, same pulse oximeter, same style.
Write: 105bpm
